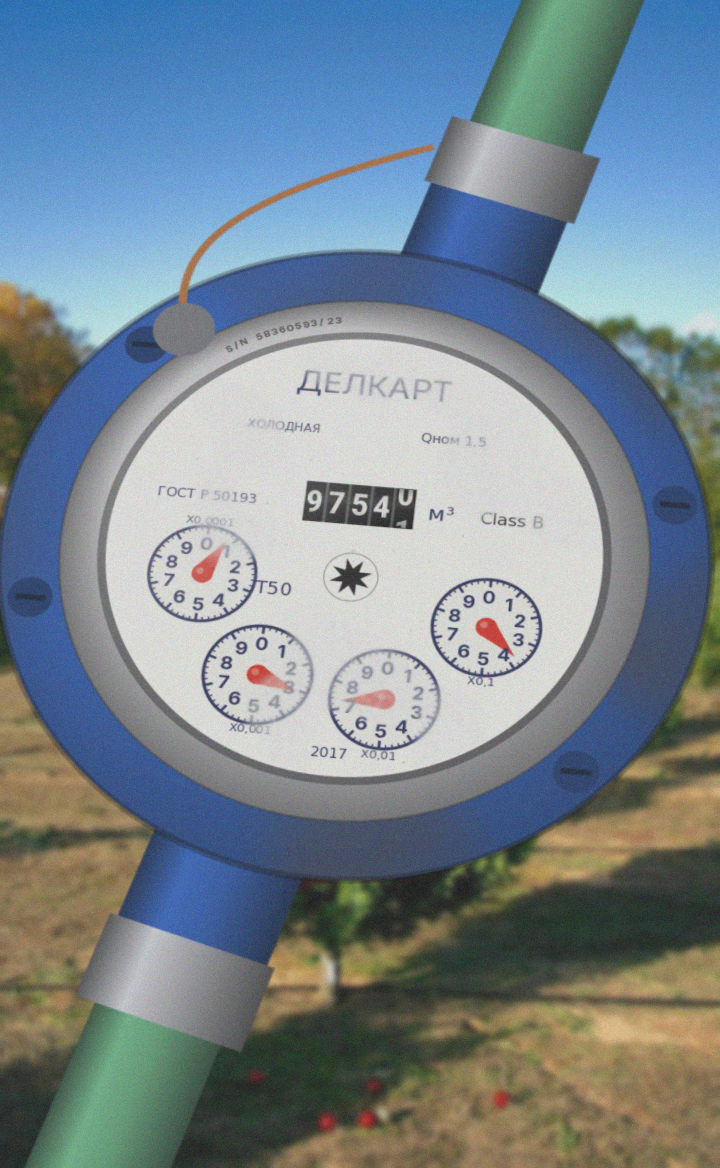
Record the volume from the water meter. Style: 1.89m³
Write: 97540.3730m³
